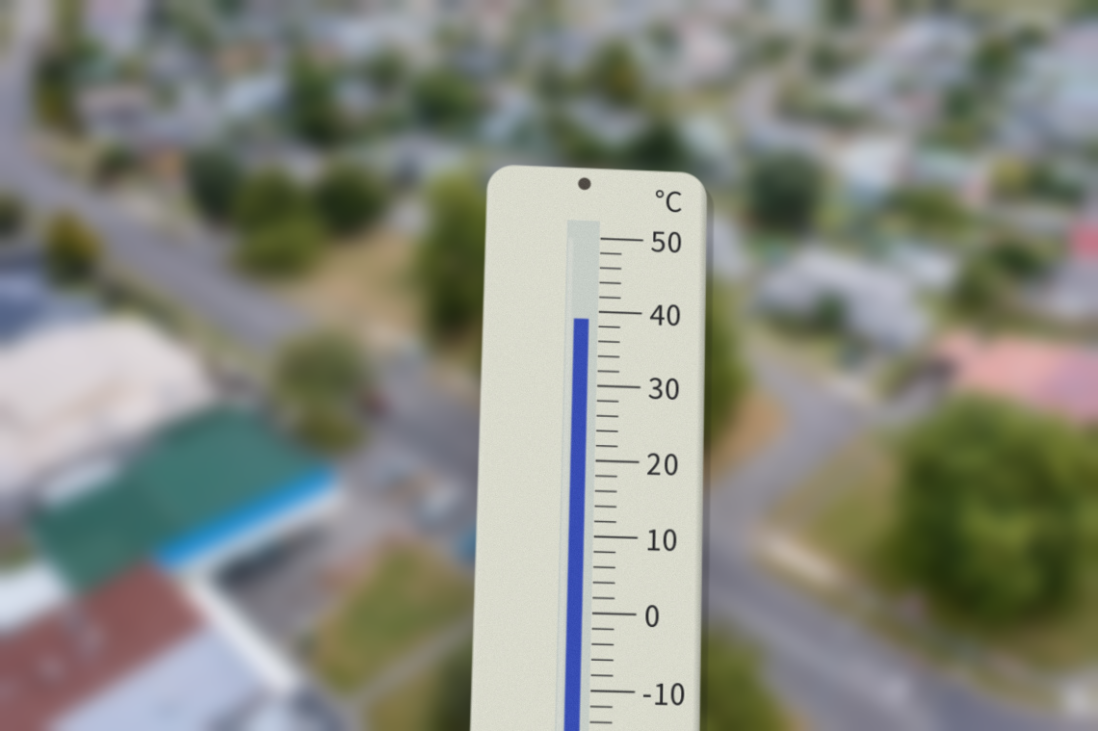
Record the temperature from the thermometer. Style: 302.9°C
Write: 39°C
